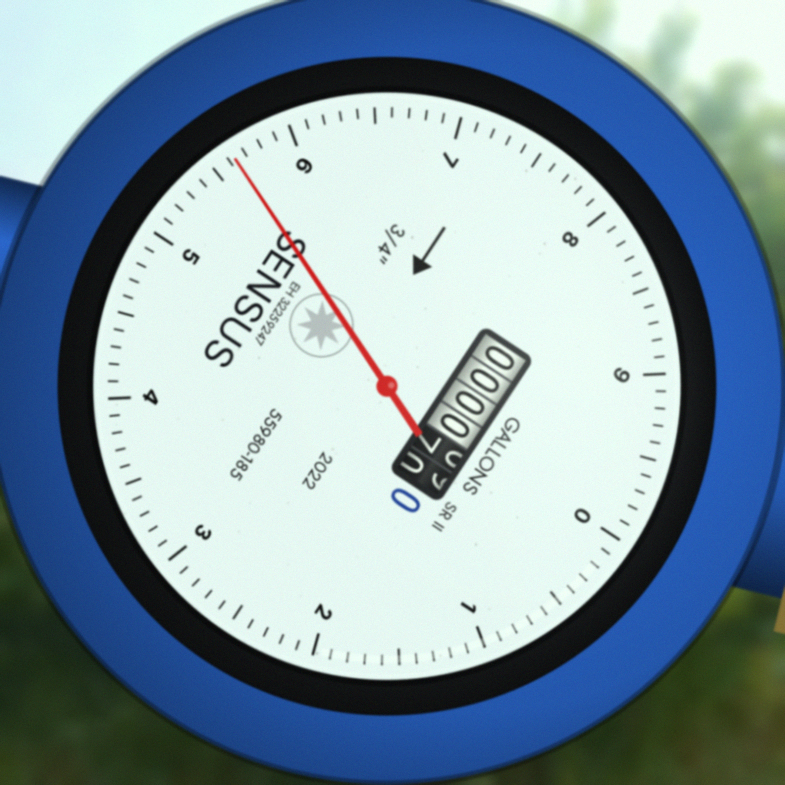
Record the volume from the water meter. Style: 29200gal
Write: 695.6gal
